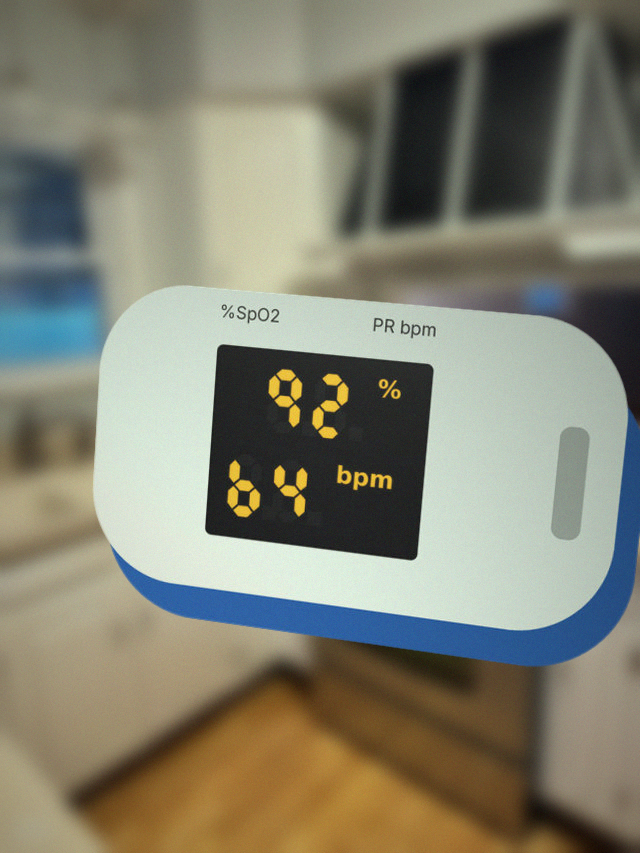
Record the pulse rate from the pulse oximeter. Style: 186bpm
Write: 64bpm
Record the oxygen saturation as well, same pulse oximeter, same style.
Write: 92%
